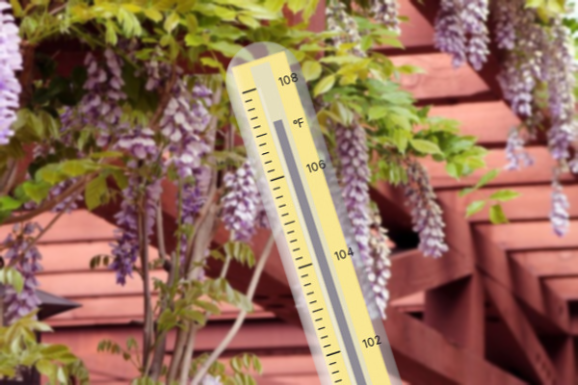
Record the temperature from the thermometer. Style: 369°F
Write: 107.2°F
